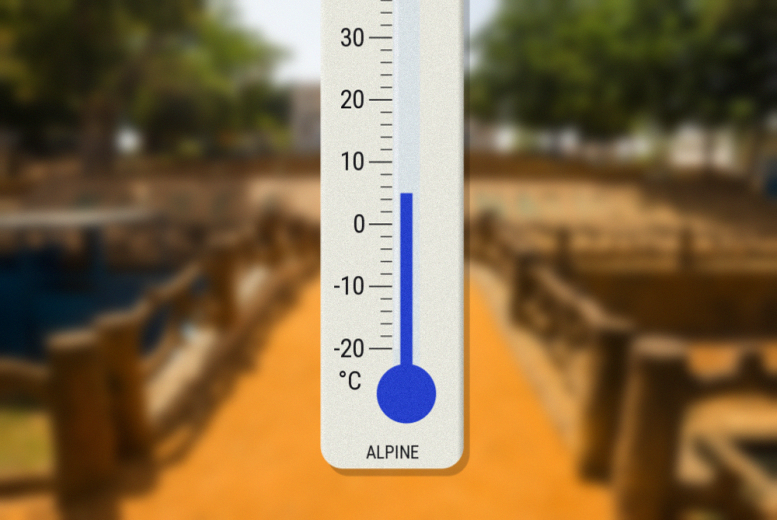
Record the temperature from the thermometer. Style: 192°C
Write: 5°C
